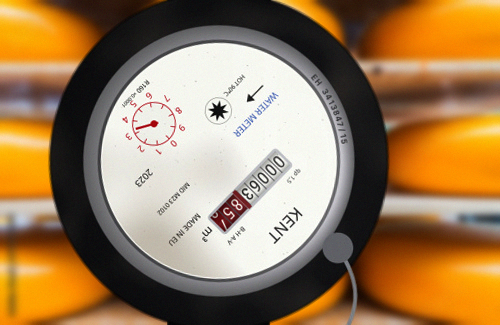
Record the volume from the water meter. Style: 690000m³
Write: 63.8573m³
